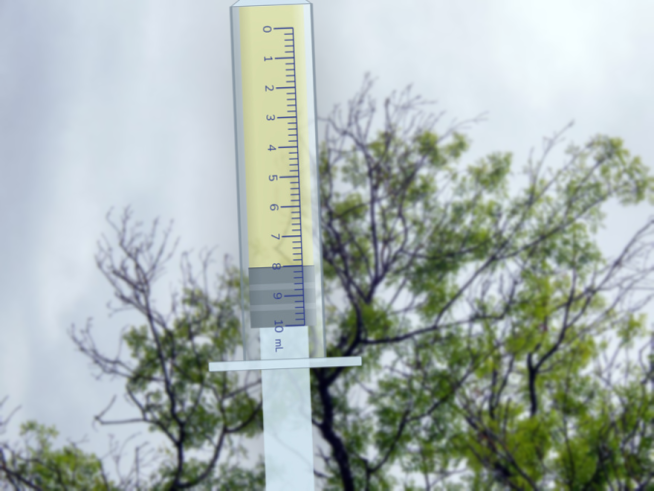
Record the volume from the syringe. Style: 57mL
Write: 8mL
